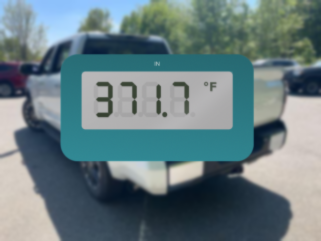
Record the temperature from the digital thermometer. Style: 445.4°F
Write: 371.7°F
